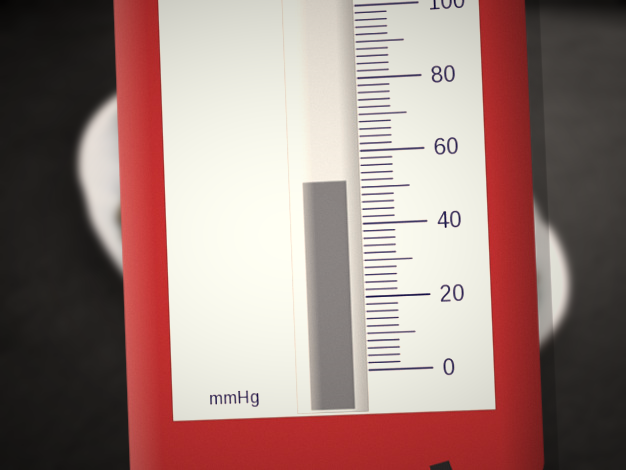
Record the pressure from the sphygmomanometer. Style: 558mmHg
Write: 52mmHg
